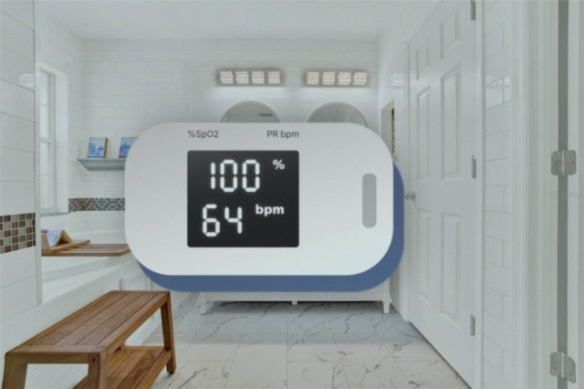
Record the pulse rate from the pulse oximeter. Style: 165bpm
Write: 64bpm
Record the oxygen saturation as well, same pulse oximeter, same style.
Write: 100%
